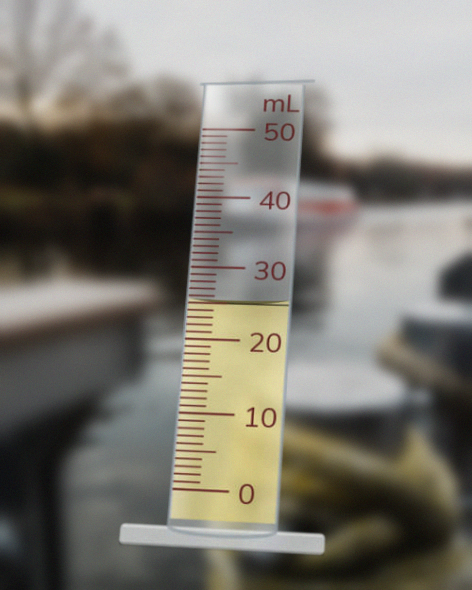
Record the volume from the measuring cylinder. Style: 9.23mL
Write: 25mL
